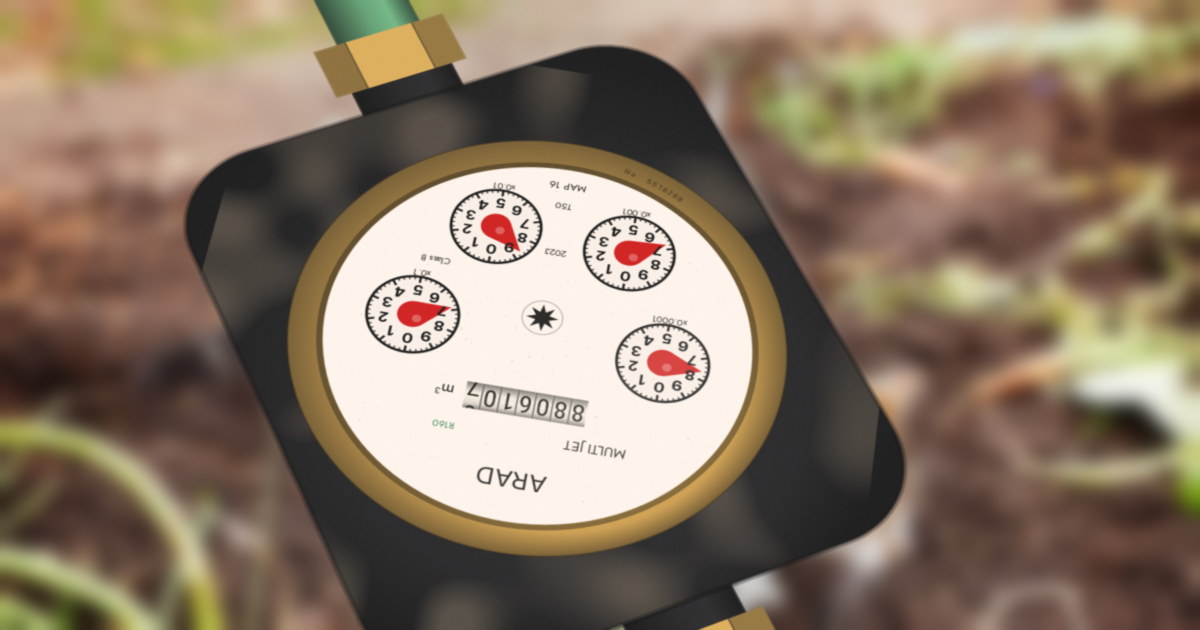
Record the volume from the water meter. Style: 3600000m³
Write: 8806106.6867m³
